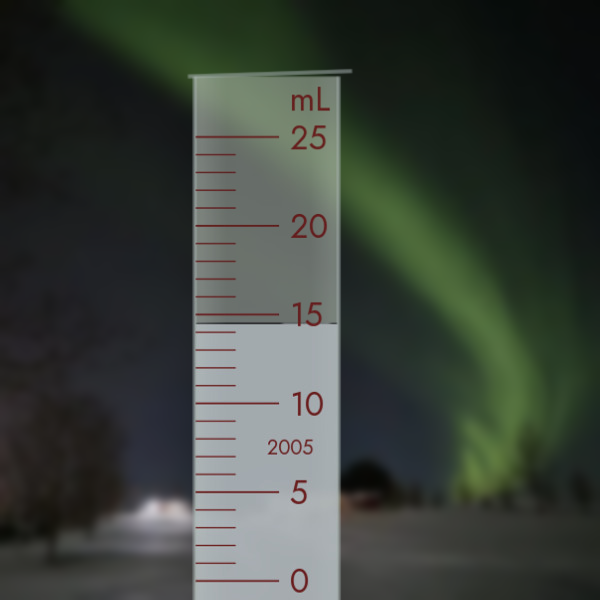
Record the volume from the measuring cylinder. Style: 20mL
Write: 14.5mL
